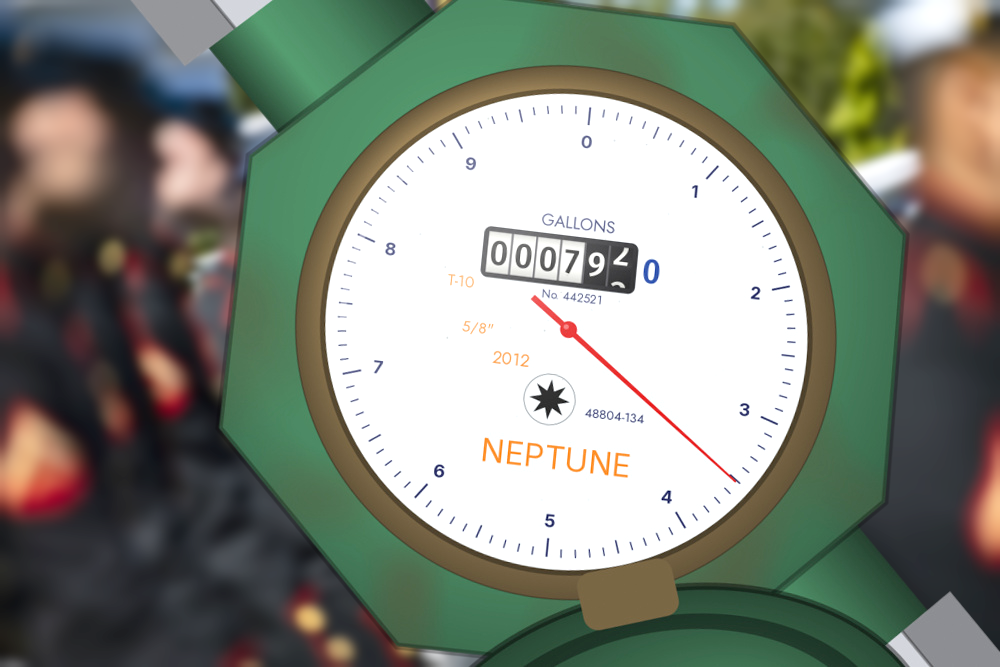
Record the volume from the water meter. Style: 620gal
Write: 7923.5gal
